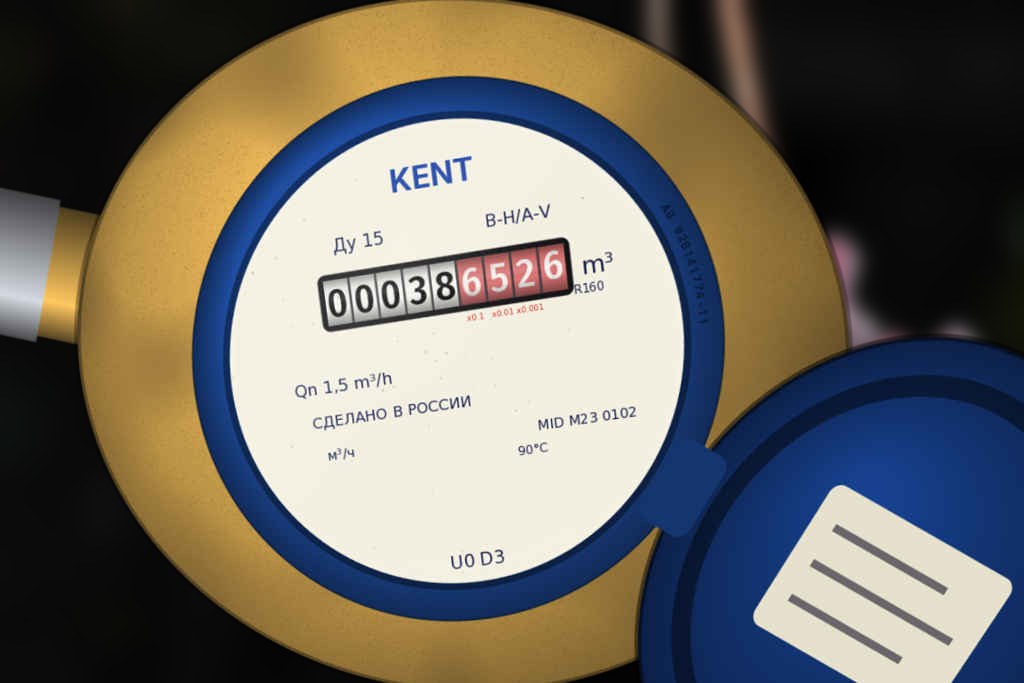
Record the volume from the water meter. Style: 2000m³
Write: 38.6526m³
